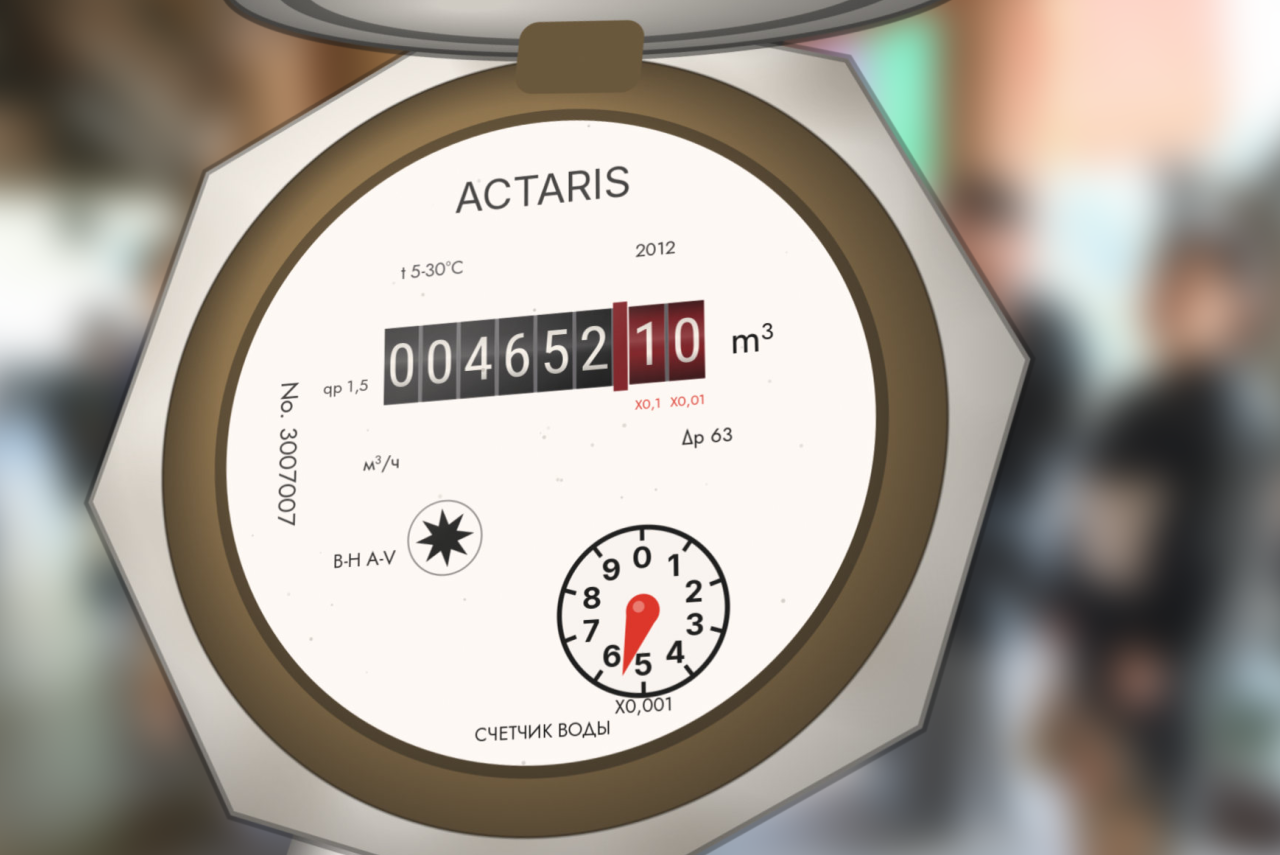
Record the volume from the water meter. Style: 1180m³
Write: 4652.105m³
